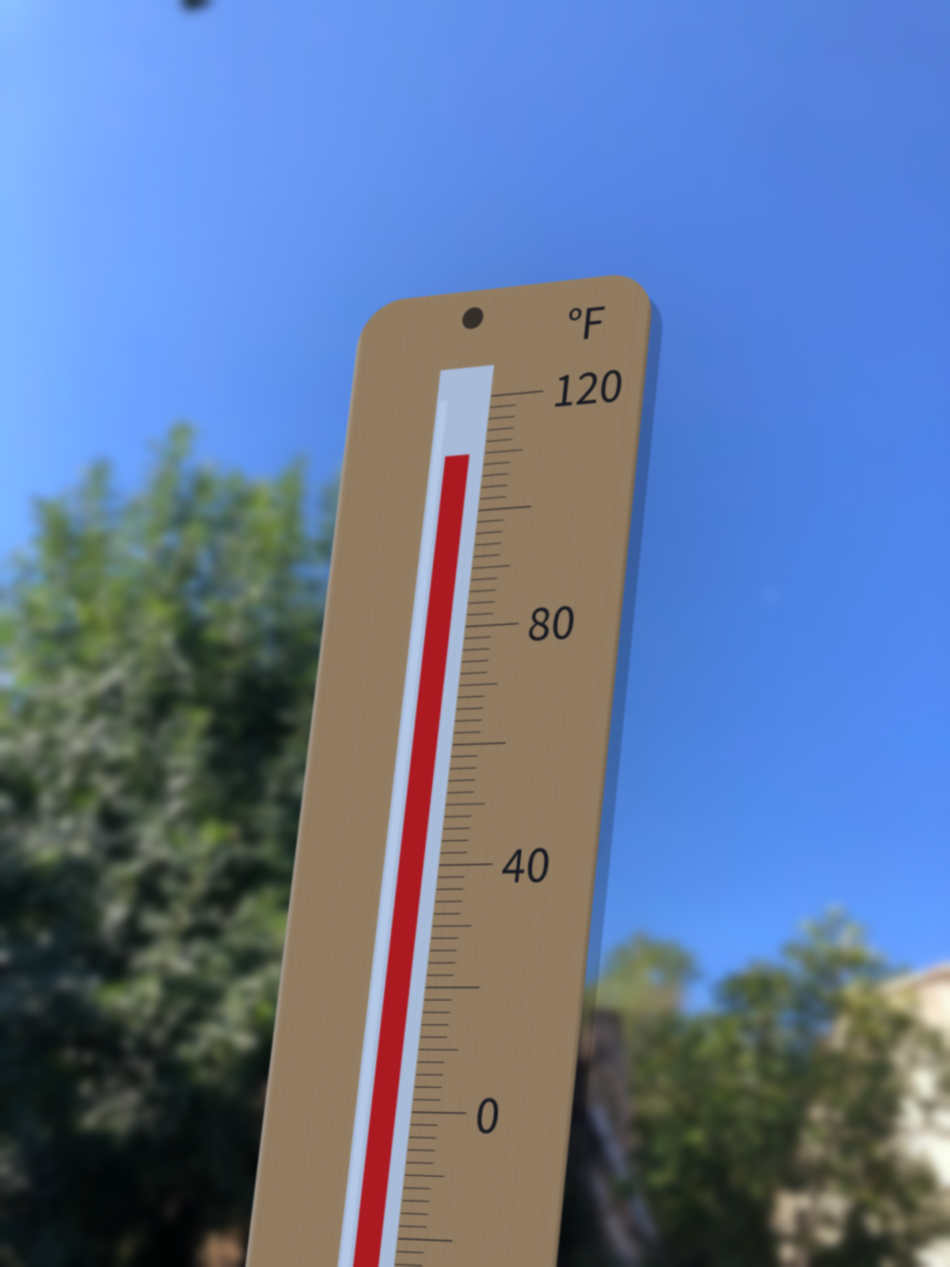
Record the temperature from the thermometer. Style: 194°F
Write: 110°F
